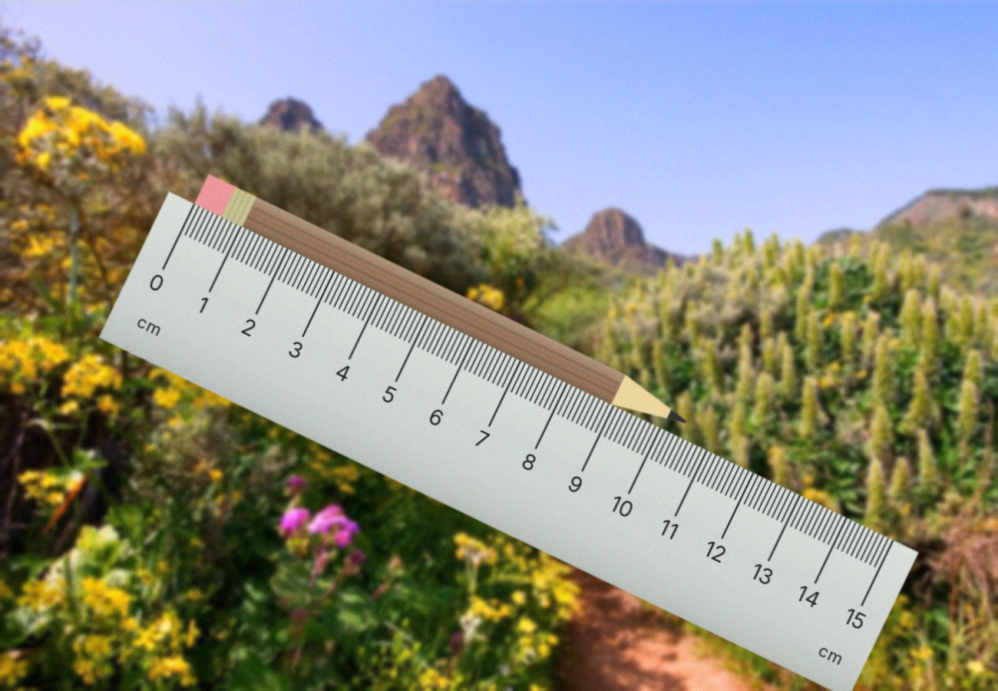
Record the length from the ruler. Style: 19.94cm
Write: 10.4cm
